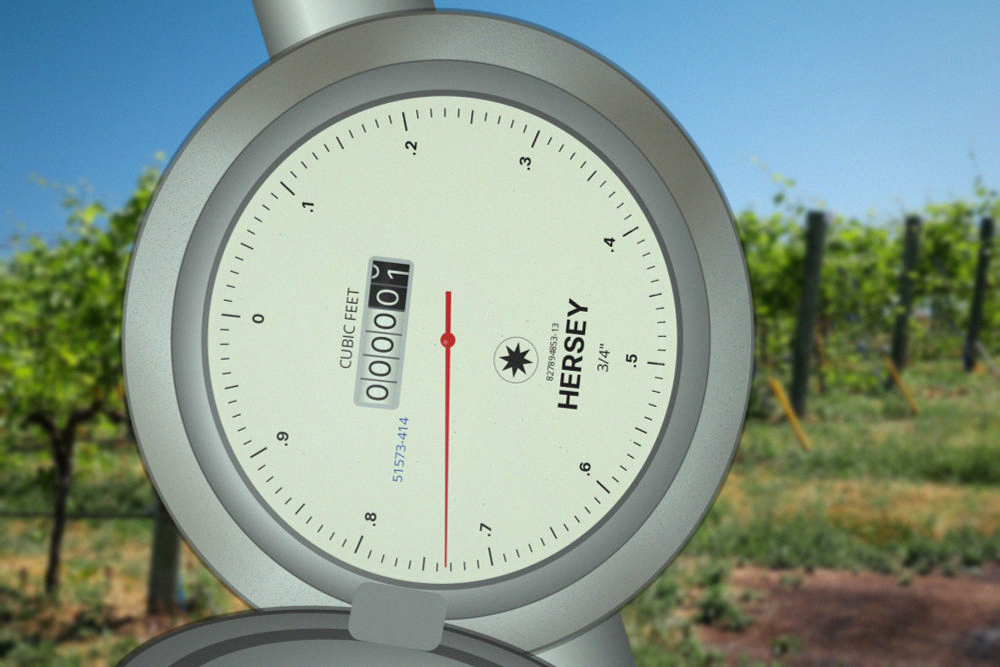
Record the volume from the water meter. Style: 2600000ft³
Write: 0.73ft³
